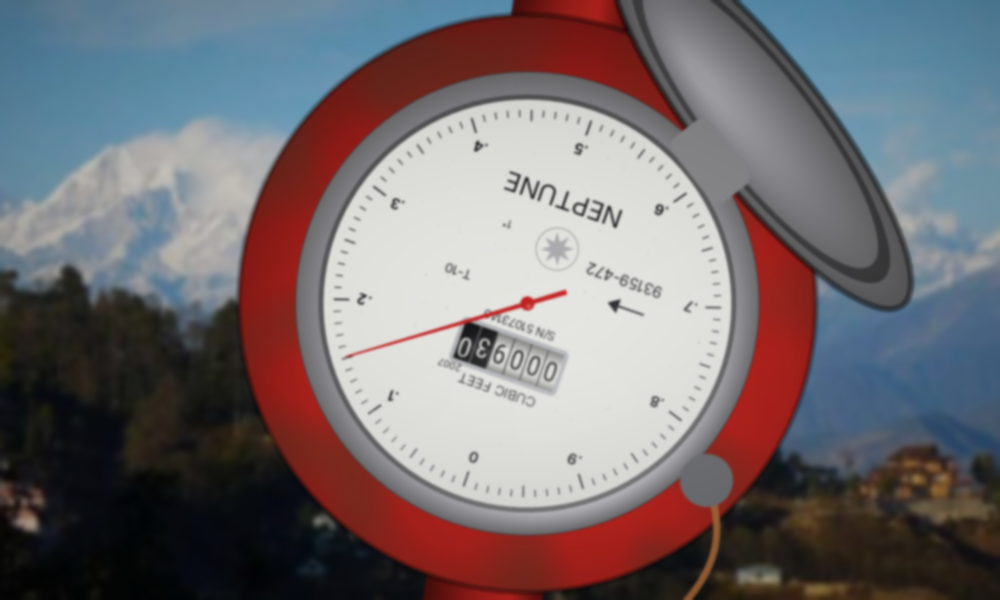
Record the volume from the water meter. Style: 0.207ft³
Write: 930.15ft³
